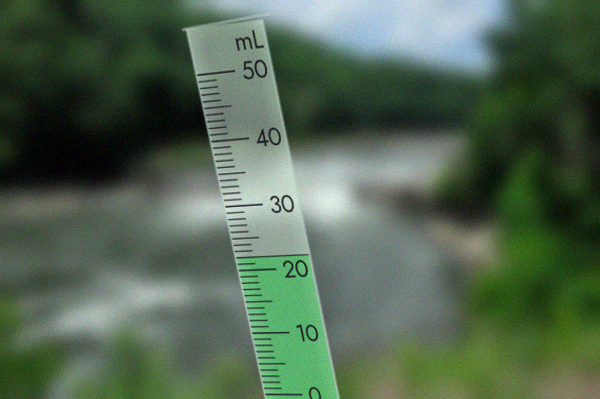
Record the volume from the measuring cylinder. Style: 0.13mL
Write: 22mL
